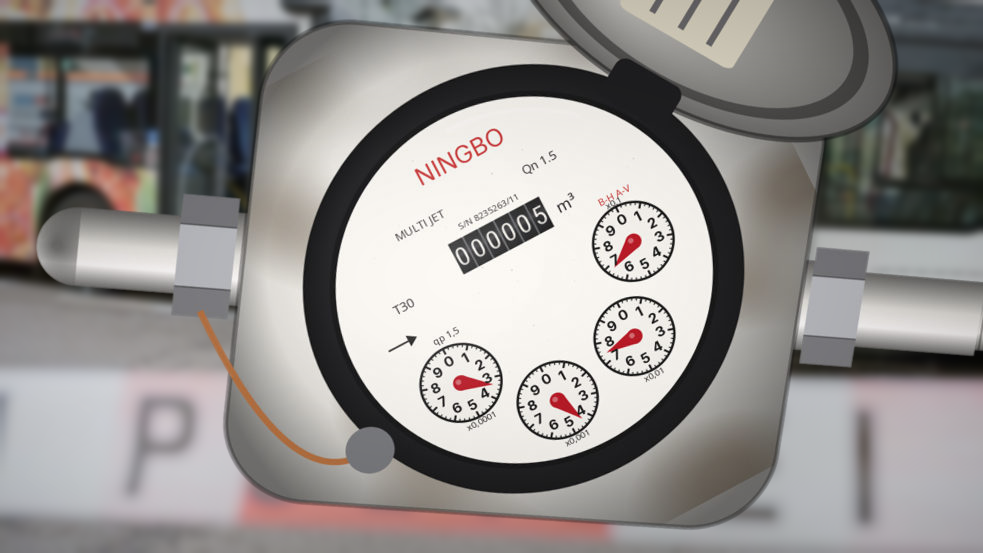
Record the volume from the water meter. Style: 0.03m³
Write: 5.6743m³
